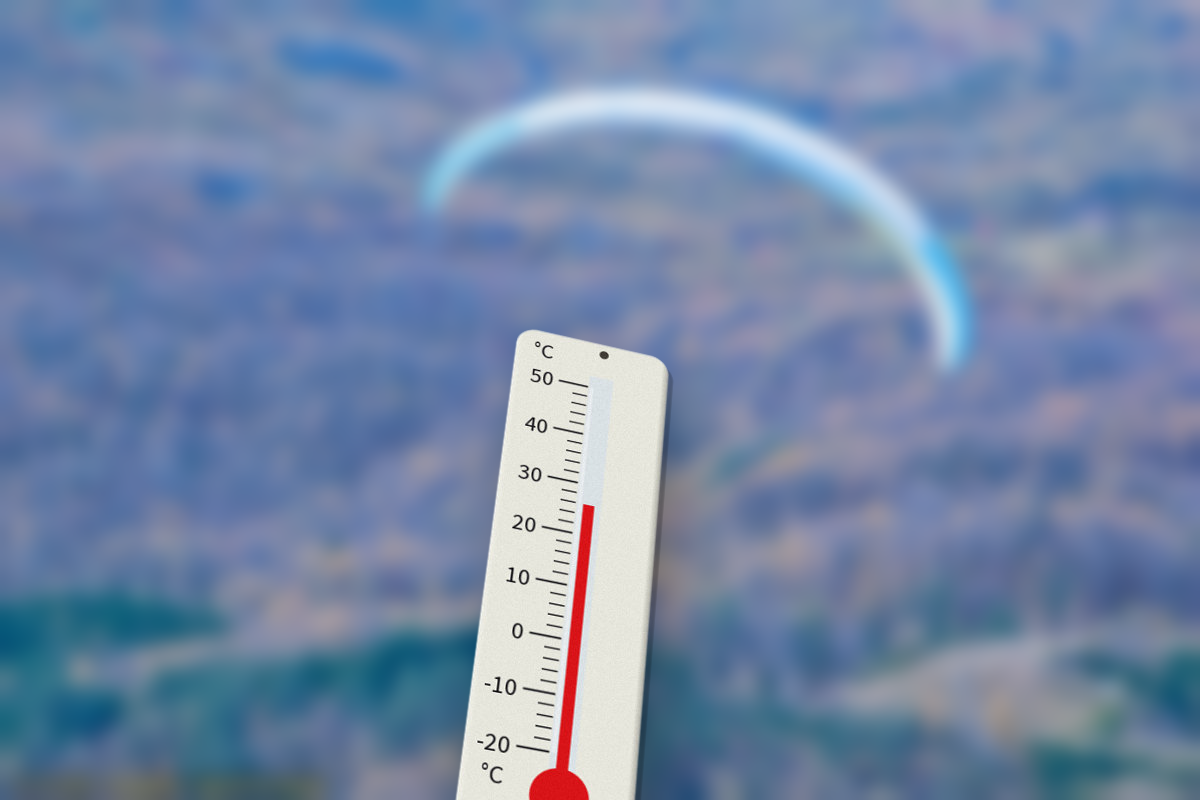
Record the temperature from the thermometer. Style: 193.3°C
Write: 26°C
